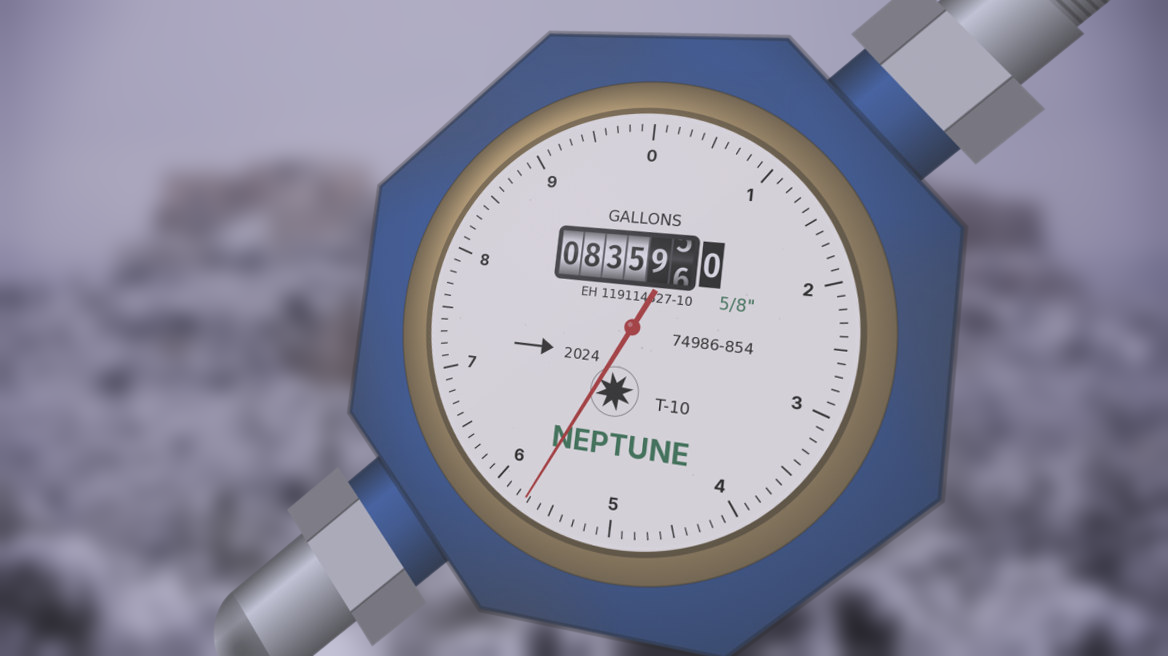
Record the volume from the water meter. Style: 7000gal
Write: 835955.7gal
